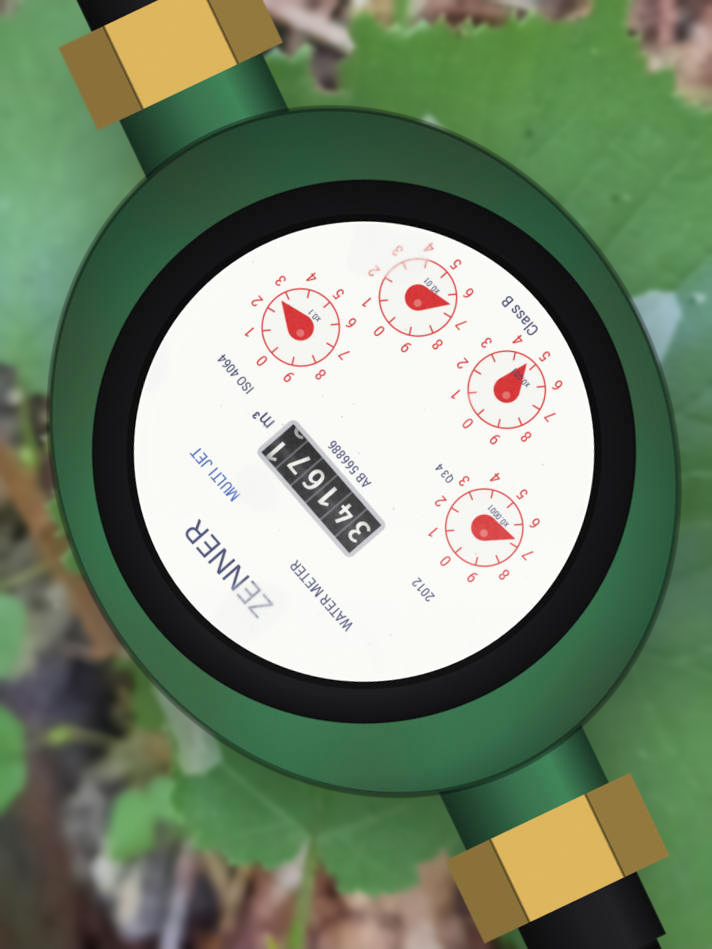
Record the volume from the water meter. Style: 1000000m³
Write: 341671.2646m³
